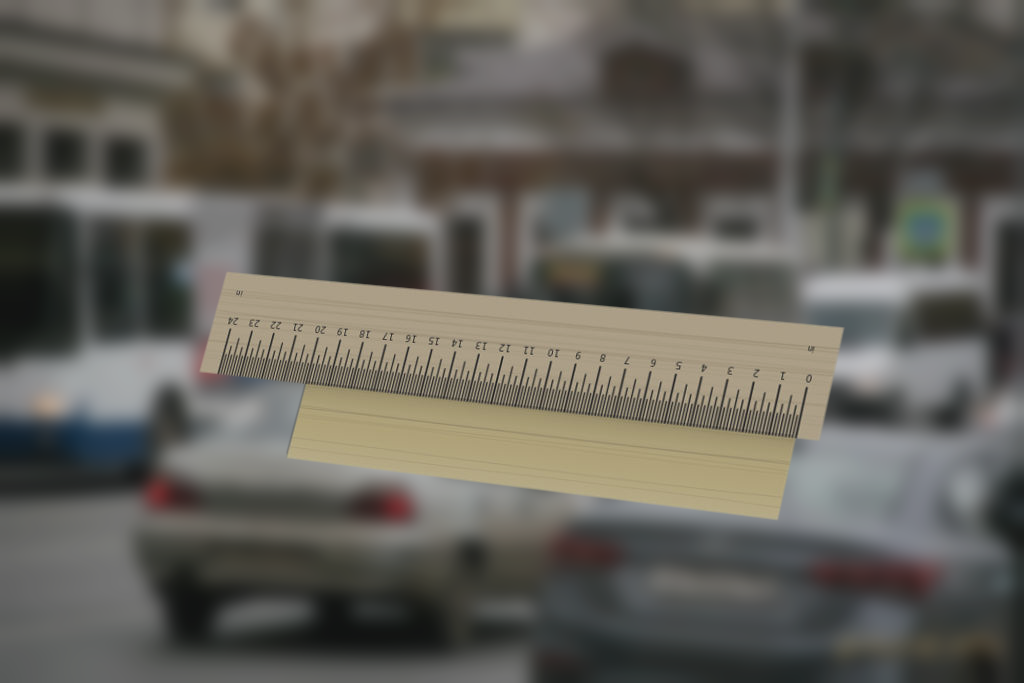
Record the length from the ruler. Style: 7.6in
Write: 20in
